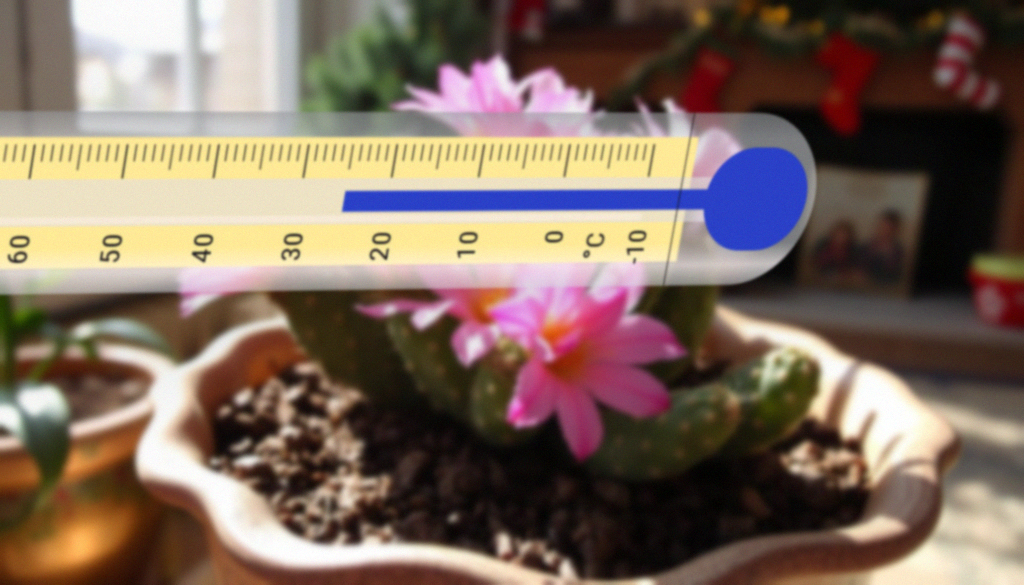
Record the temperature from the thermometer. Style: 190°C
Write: 25°C
